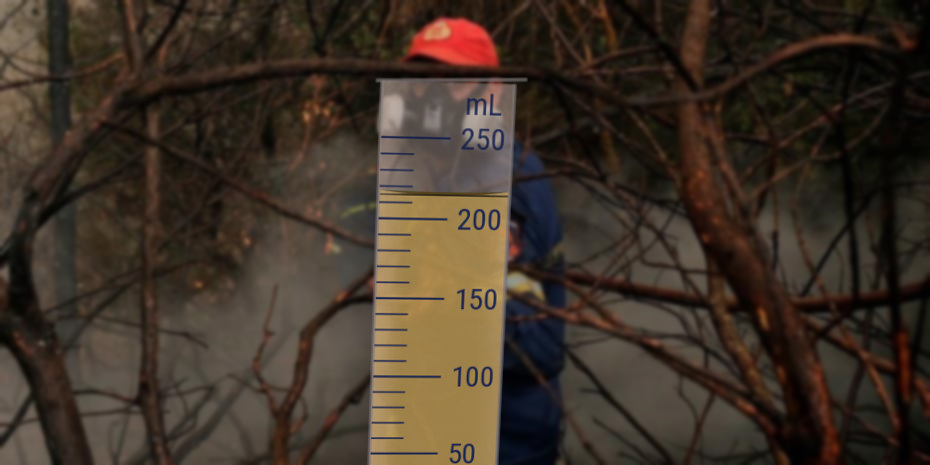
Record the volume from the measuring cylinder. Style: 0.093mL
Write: 215mL
